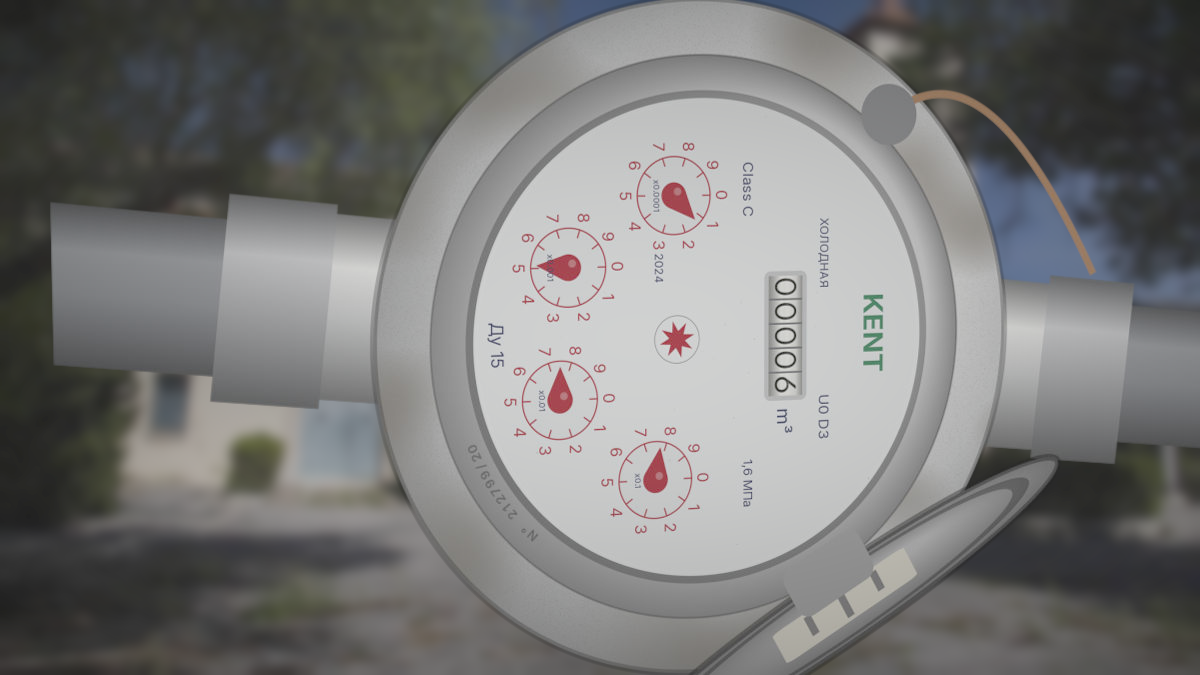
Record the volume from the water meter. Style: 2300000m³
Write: 6.7751m³
